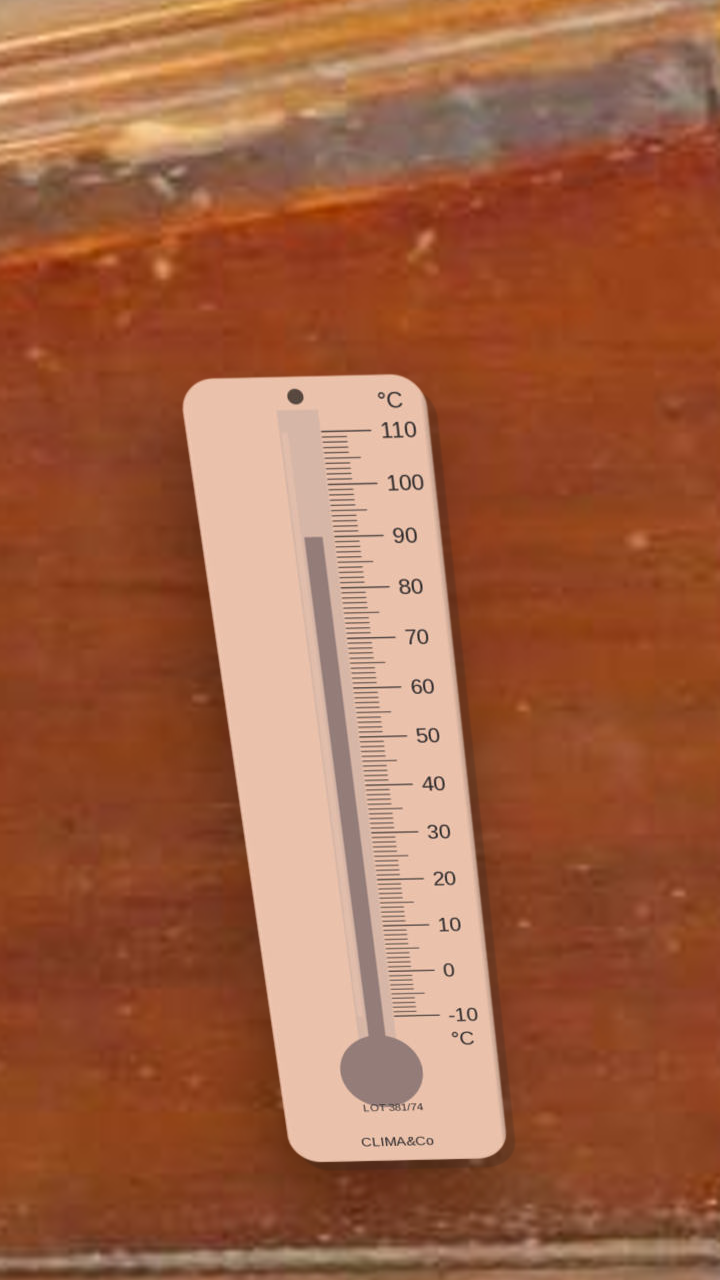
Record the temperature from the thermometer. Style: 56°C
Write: 90°C
